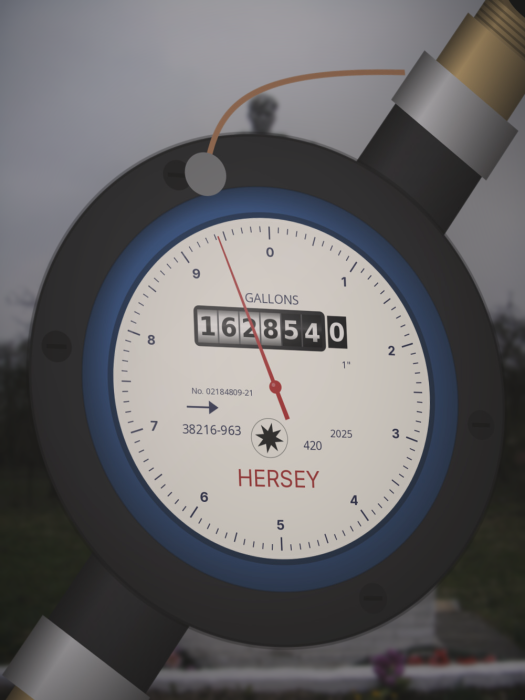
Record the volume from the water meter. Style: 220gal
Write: 1628539.4gal
